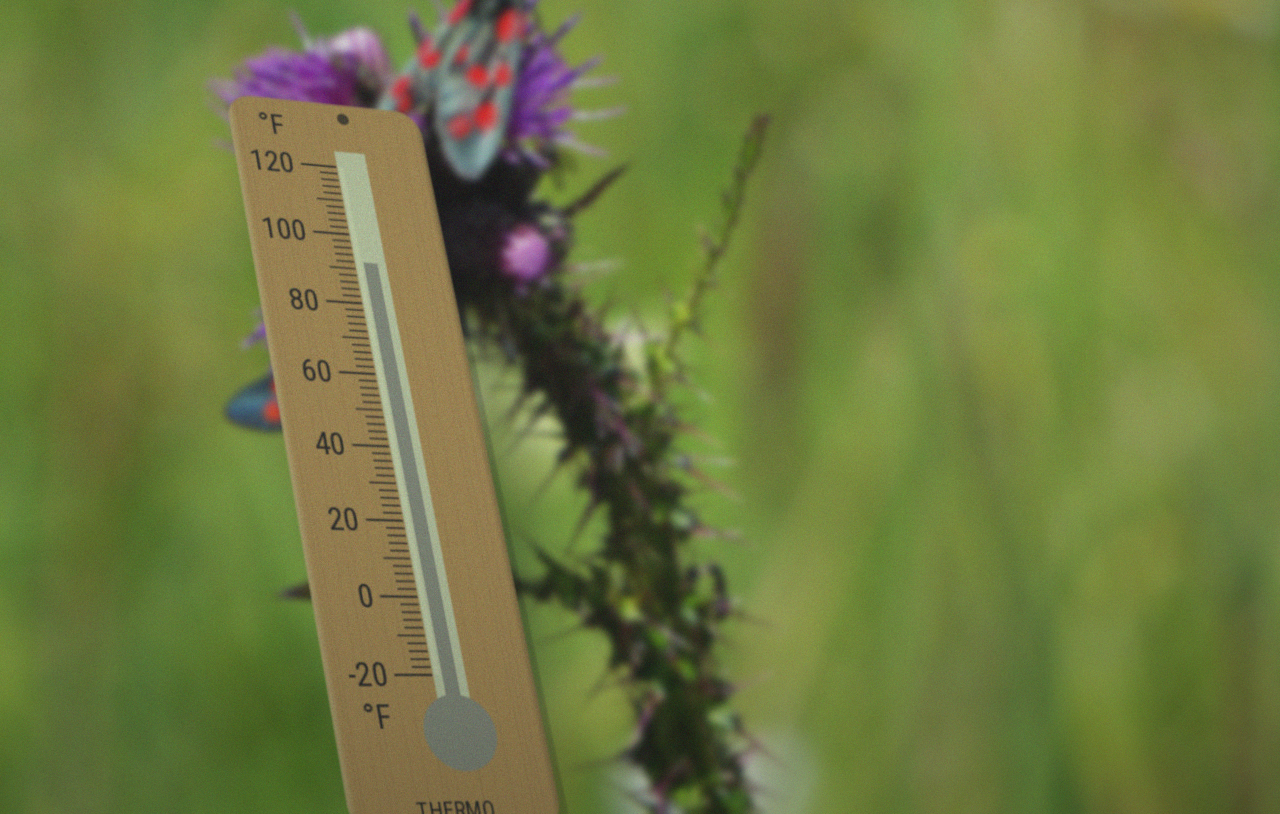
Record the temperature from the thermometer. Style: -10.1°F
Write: 92°F
